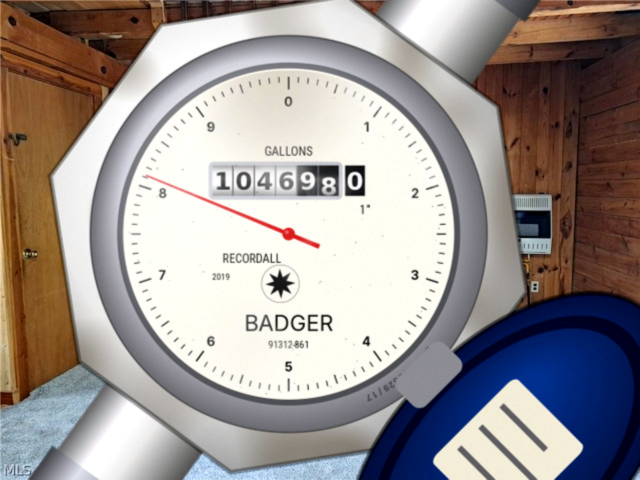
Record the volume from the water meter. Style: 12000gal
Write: 1046978.1gal
